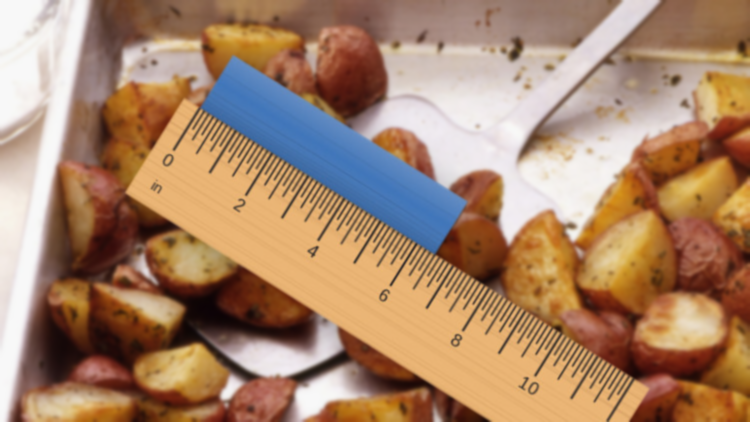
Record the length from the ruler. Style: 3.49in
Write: 6.5in
